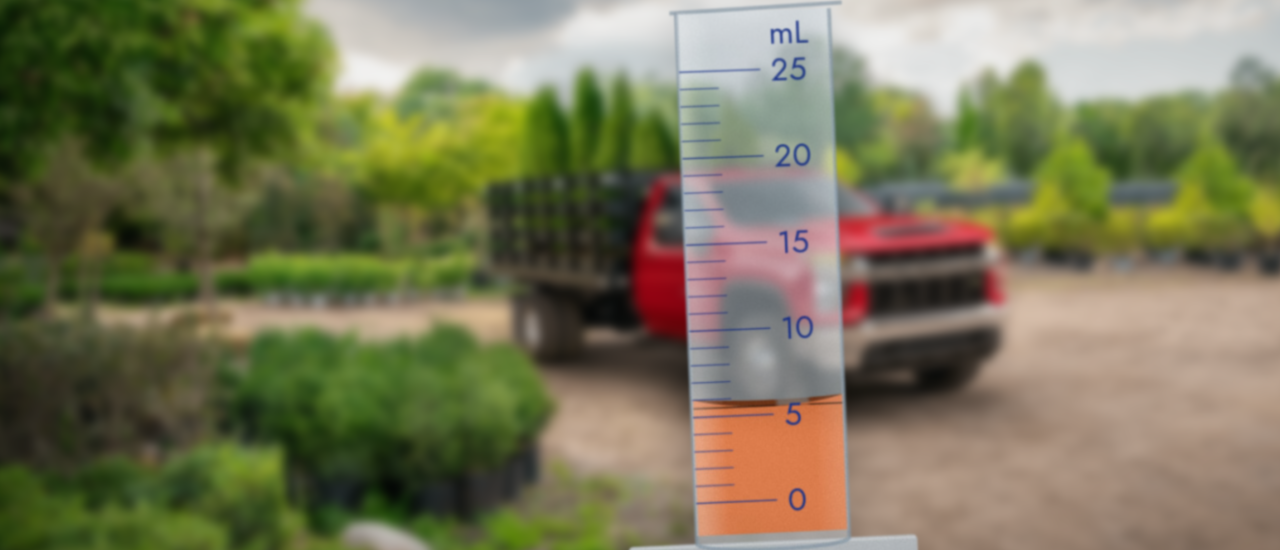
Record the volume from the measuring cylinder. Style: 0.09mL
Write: 5.5mL
